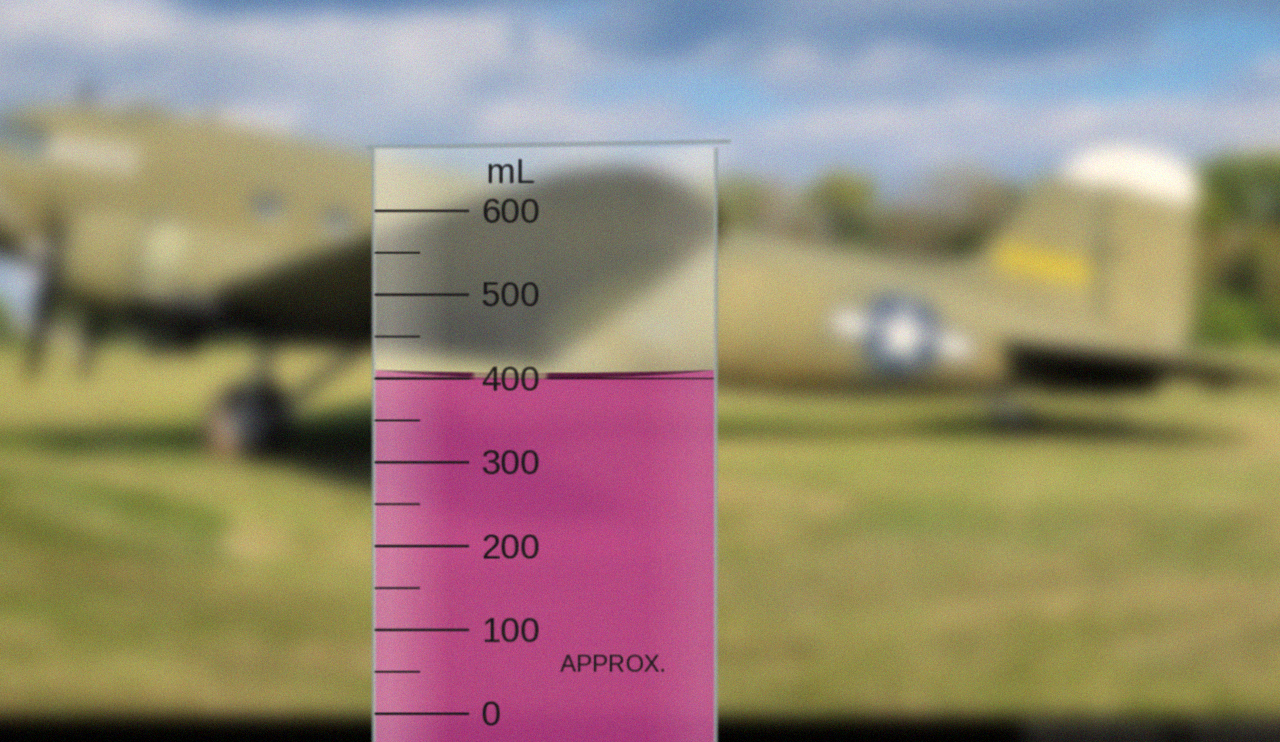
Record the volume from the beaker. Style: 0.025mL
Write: 400mL
